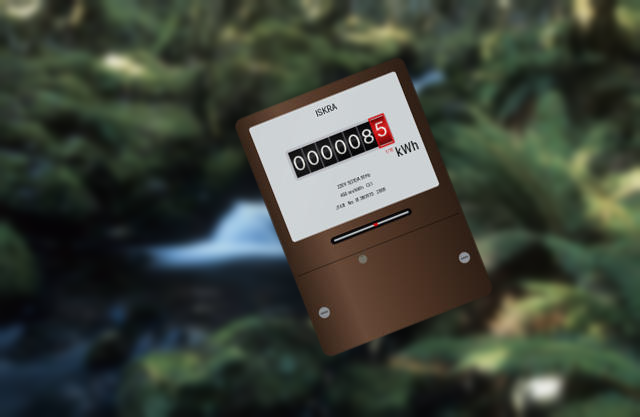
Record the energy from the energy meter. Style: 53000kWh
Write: 8.5kWh
